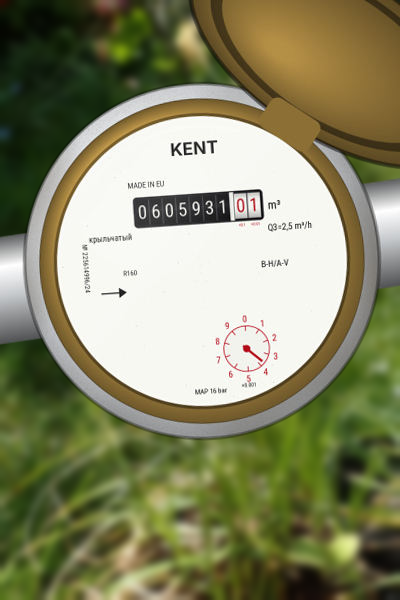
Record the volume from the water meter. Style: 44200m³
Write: 605931.013m³
